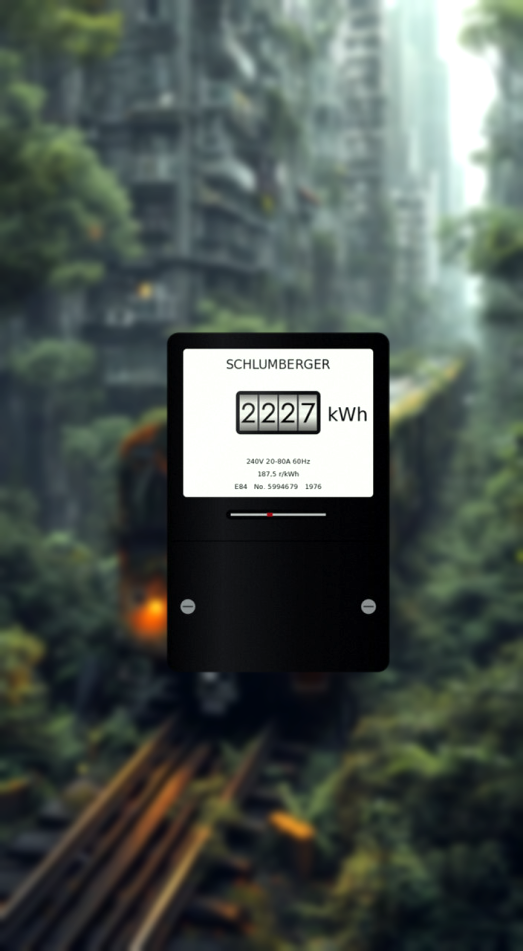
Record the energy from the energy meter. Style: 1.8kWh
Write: 2227kWh
